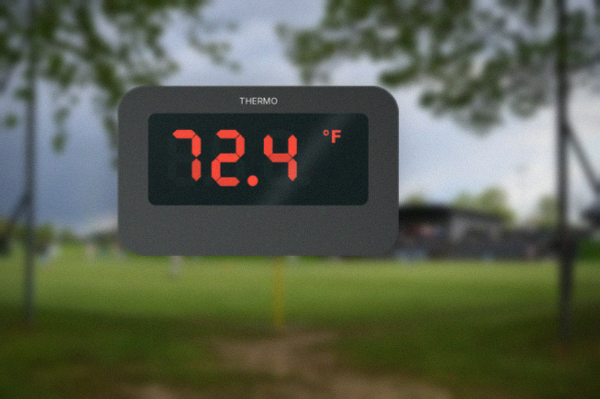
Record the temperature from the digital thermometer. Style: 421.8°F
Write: 72.4°F
